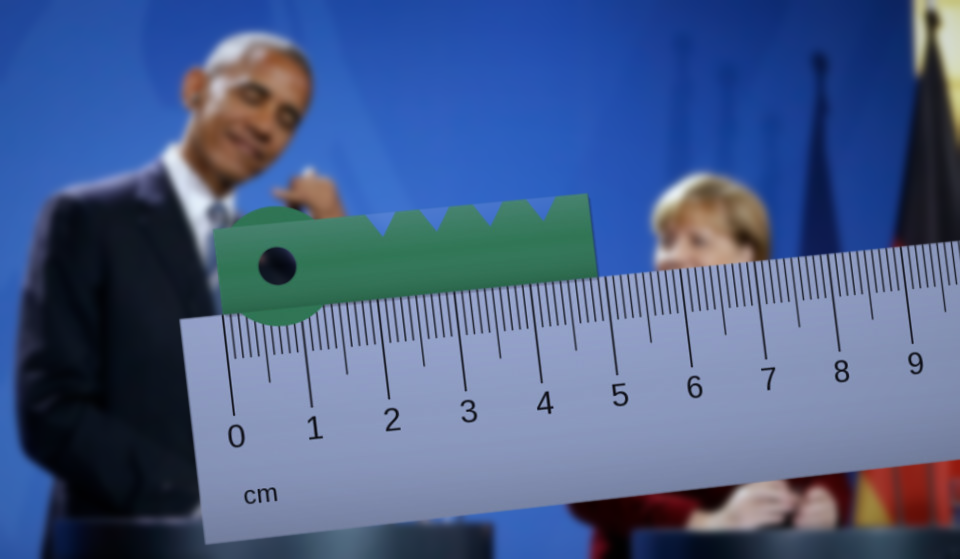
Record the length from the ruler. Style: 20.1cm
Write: 4.9cm
